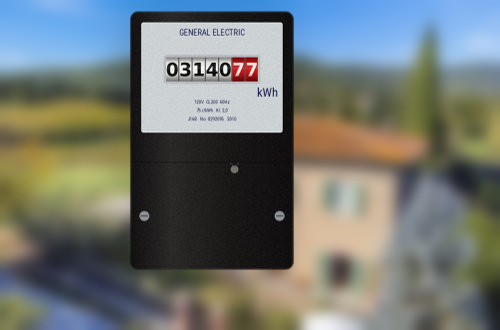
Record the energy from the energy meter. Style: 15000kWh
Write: 3140.77kWh
